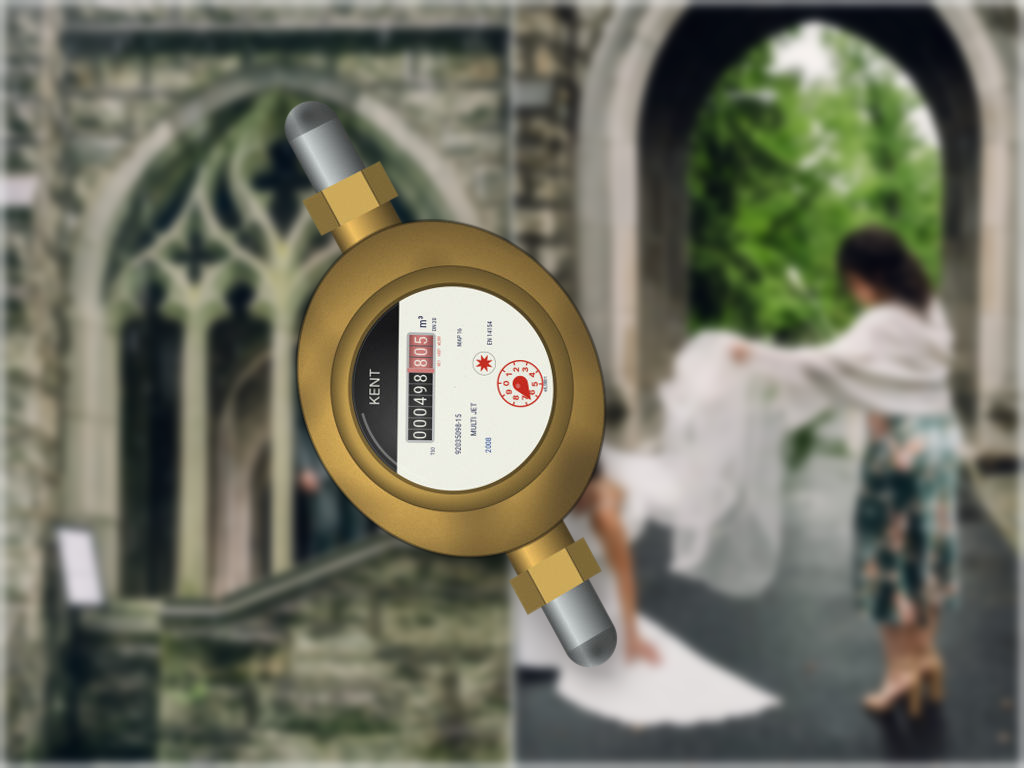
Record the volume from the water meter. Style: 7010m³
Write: 498.8056m³
